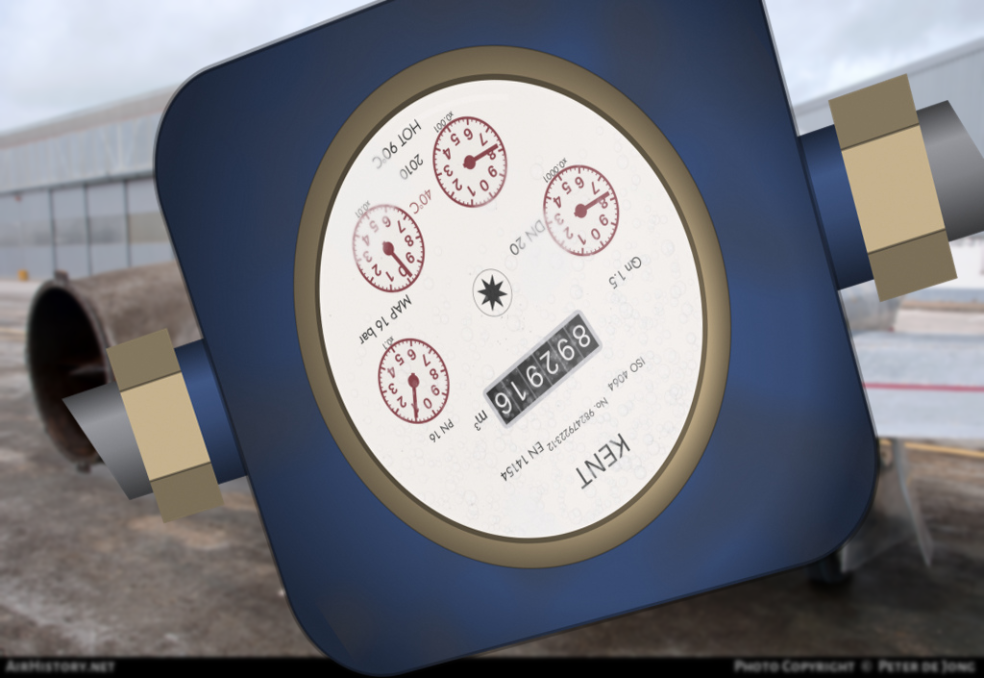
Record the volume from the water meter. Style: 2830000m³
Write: 892916.0977m³
